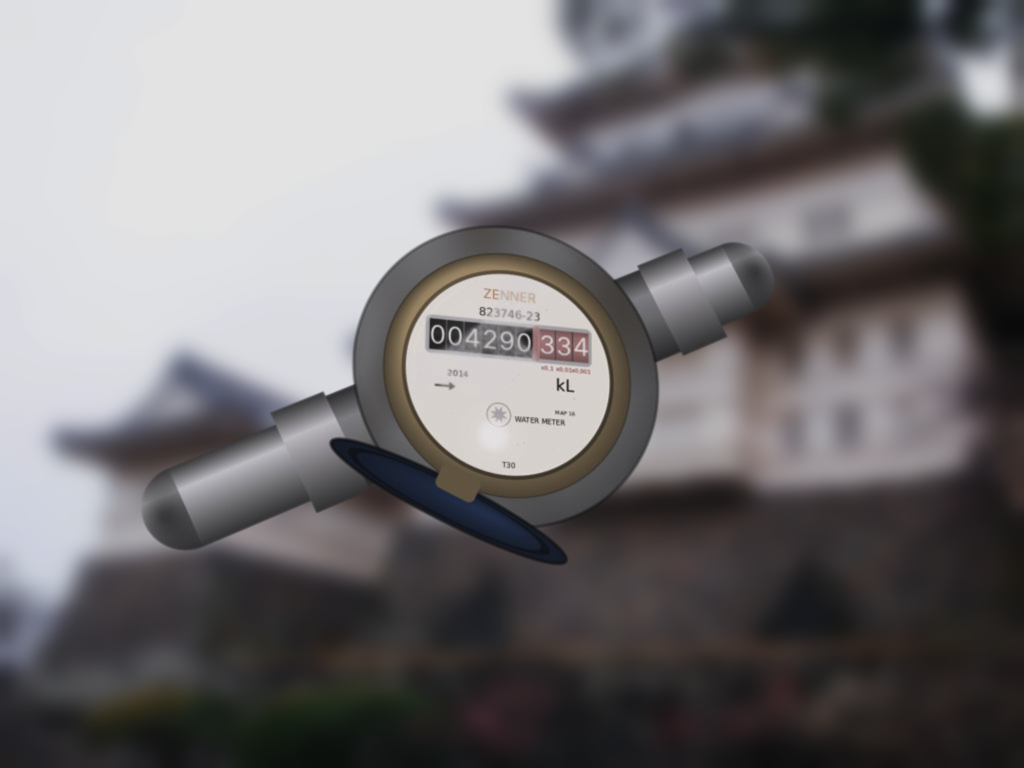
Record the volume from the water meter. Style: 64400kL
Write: 4290.334kL
